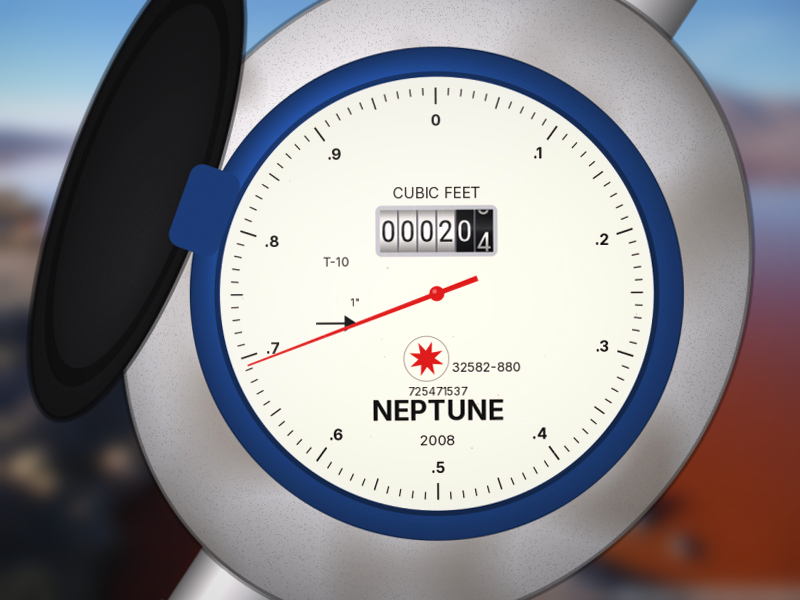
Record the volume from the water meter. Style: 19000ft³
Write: 203.69ft³
